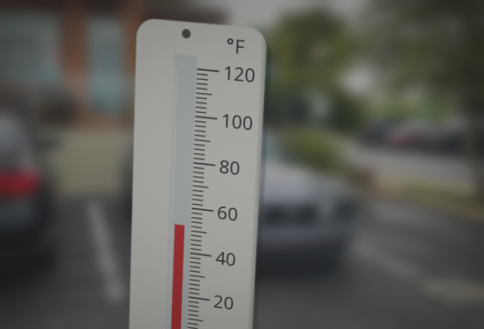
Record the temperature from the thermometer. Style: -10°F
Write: 52°F
